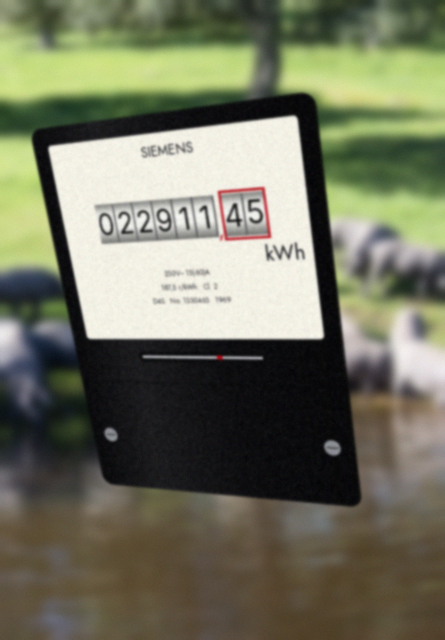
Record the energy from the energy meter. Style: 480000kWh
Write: 22911.45kWh
